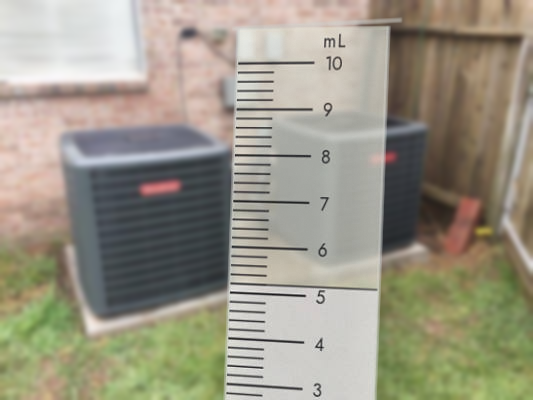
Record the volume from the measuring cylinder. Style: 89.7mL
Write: 5.2mL
